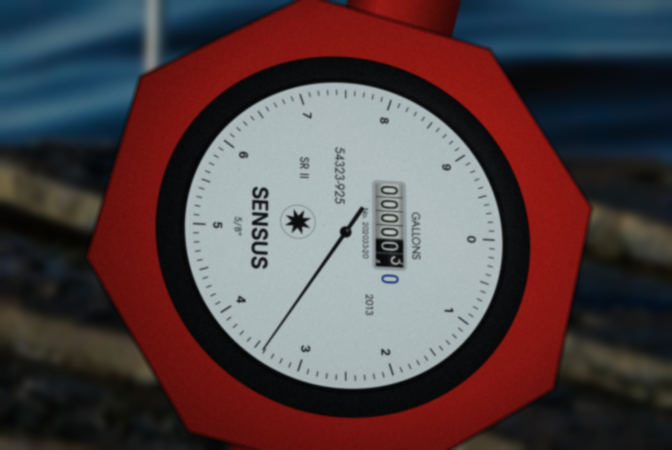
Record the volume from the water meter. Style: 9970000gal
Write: 33.4gal
